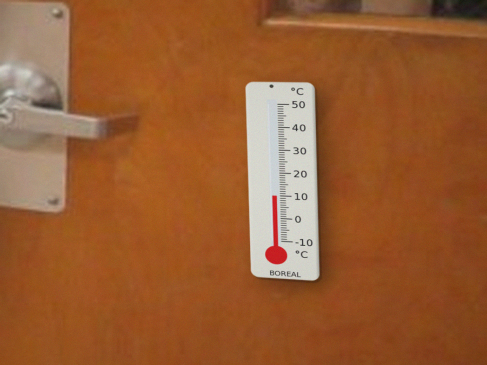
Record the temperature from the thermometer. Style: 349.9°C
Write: 10°C
